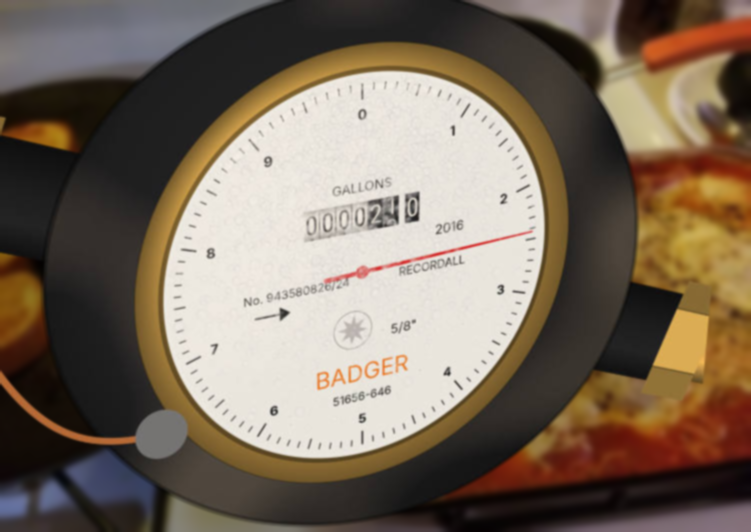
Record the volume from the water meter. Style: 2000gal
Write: 212.4gal
